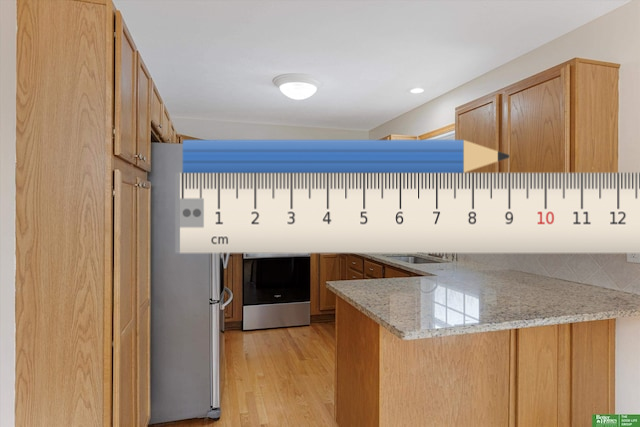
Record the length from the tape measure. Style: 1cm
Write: 9cm
